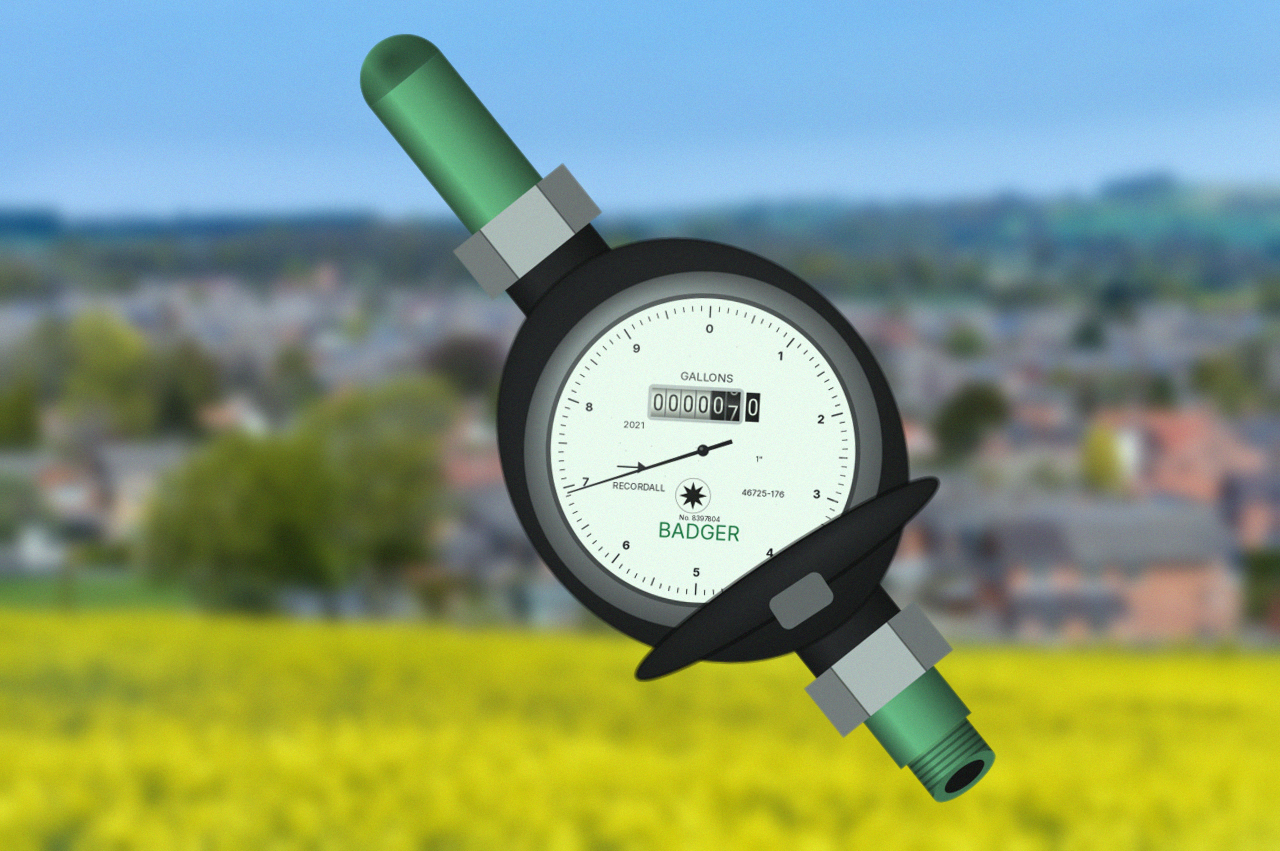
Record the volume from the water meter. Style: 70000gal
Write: 66.9gal
